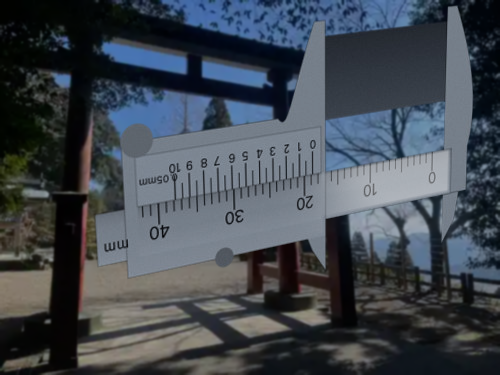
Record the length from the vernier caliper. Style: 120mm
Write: 18.8mm
